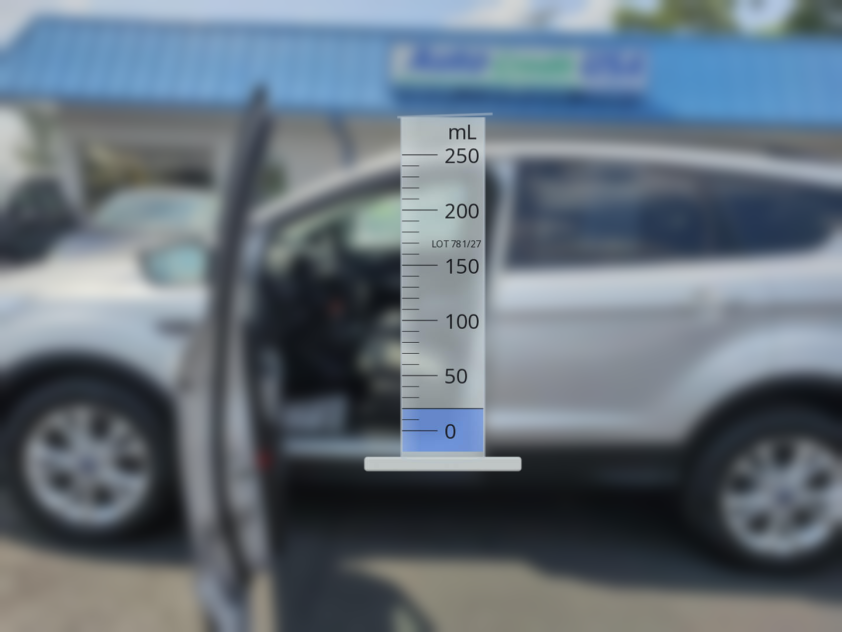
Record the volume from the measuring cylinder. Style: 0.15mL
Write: 20mL
